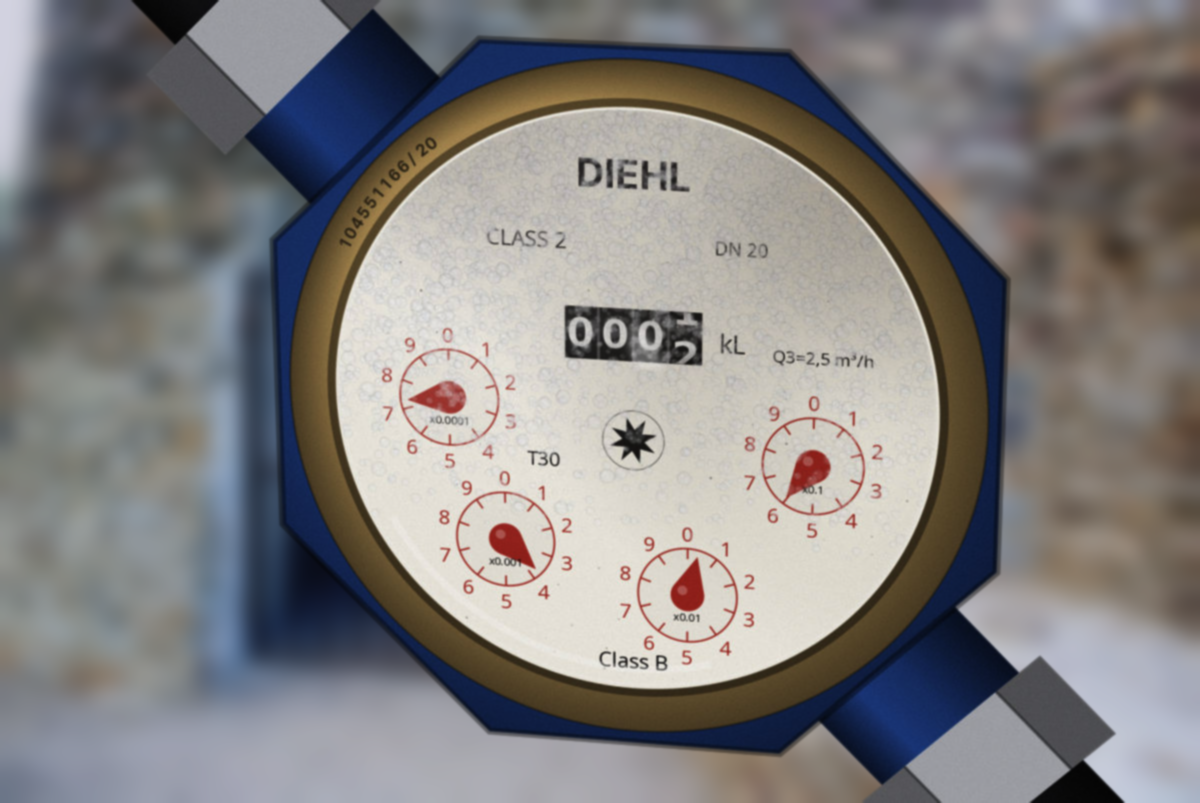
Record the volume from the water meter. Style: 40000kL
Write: 1.6037kL
